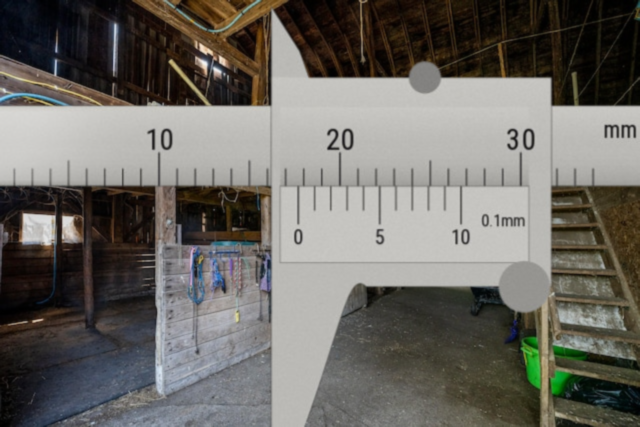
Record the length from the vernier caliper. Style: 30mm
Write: 17.7mm
